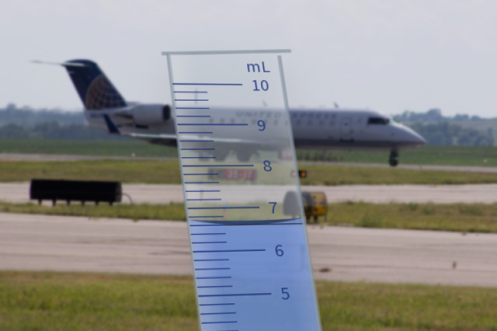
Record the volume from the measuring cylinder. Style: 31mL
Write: 6.6mL
